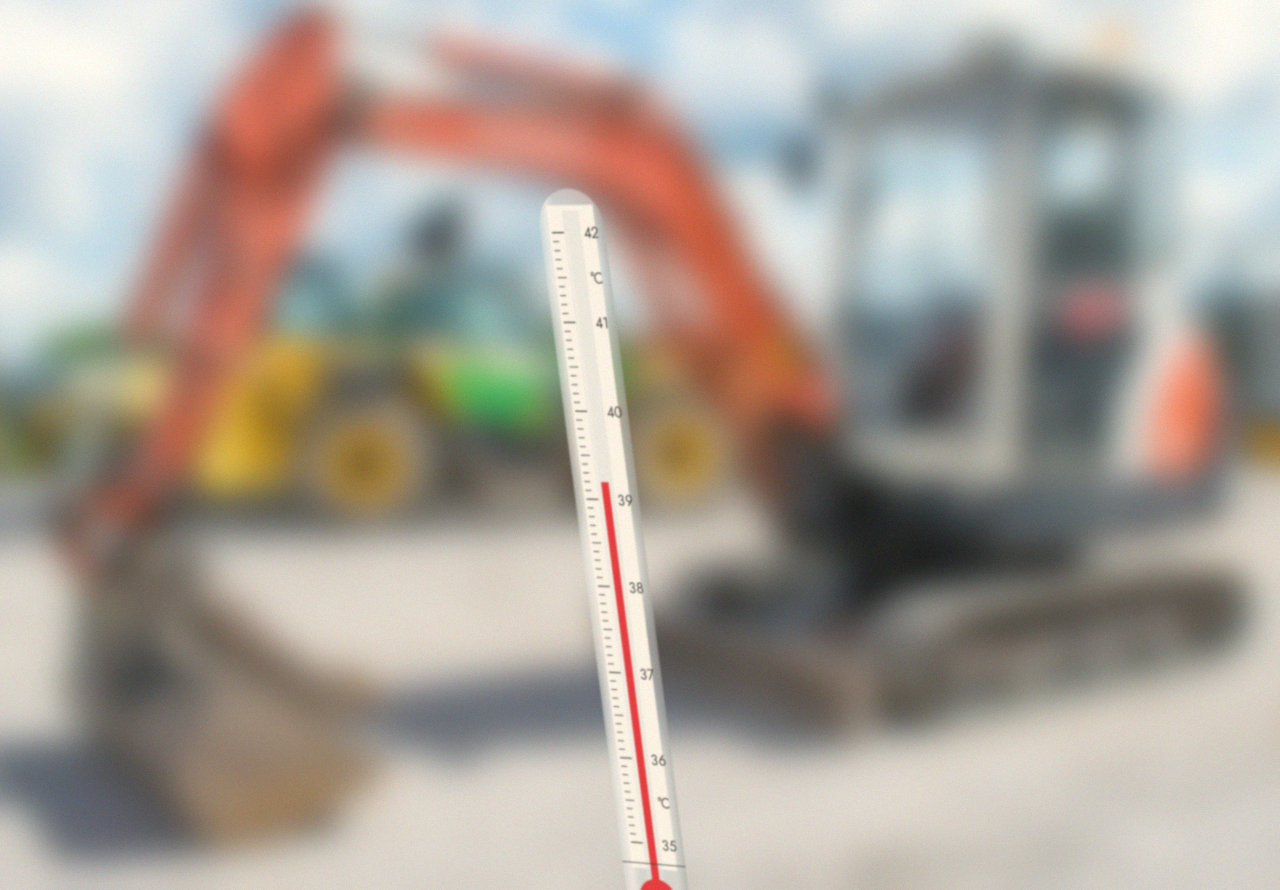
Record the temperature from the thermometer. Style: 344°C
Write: 39.2°C
